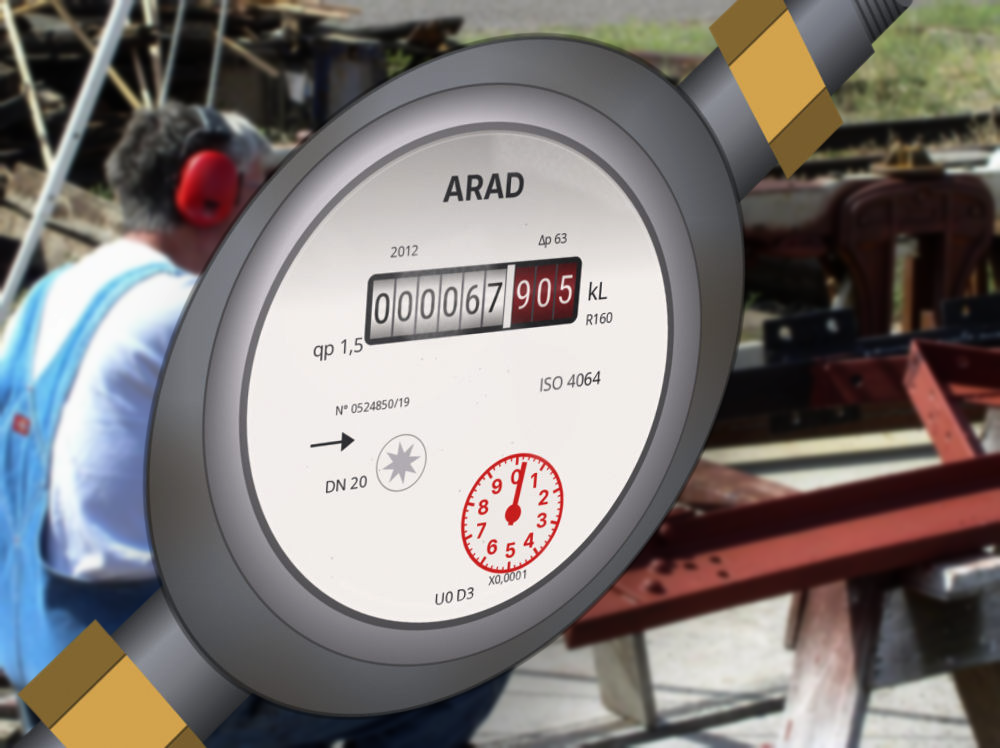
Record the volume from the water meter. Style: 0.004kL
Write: 67.9050kL
